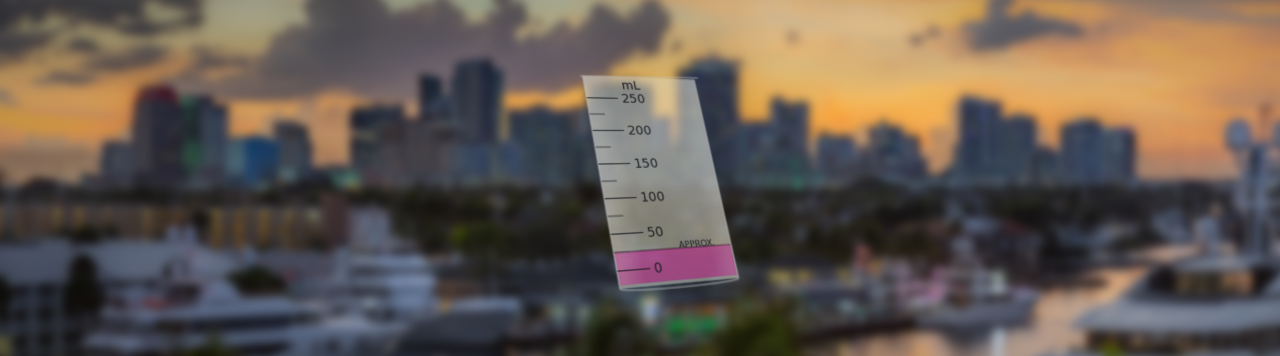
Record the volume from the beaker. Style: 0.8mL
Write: 25mL
